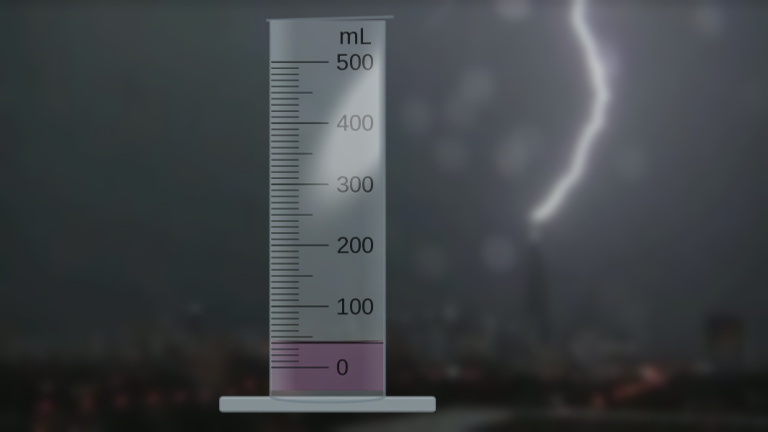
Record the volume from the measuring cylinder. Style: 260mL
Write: 40mL
